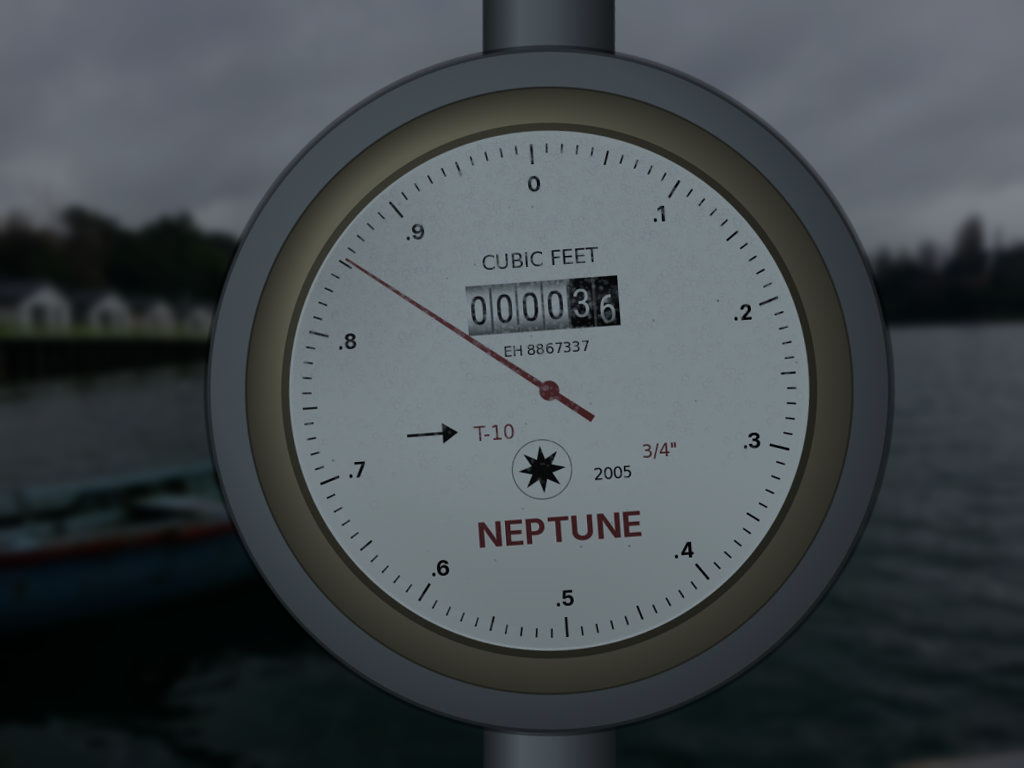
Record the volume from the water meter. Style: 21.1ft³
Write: 35.85ft³
